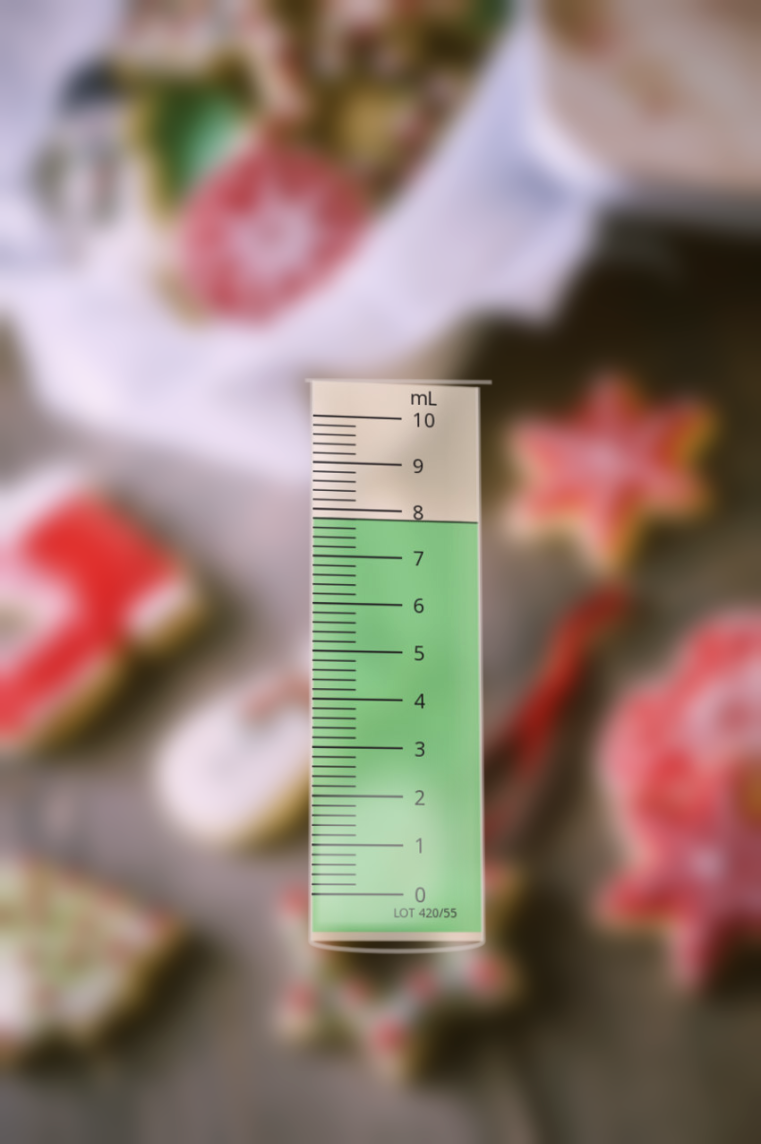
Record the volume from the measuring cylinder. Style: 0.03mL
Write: 7.8mL
